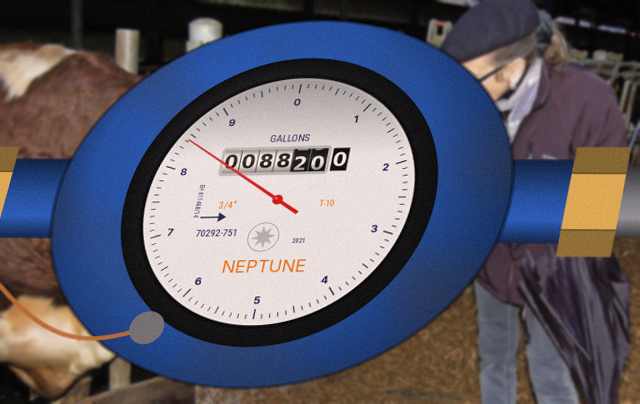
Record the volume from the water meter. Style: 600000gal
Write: 88198.4gal
